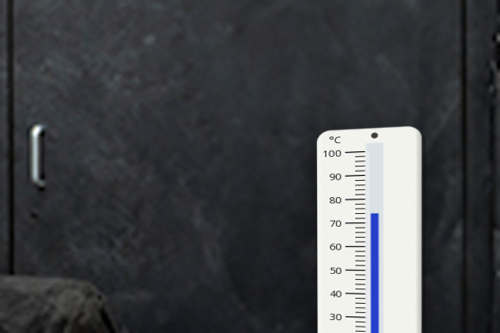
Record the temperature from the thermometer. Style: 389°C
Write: 74°C
